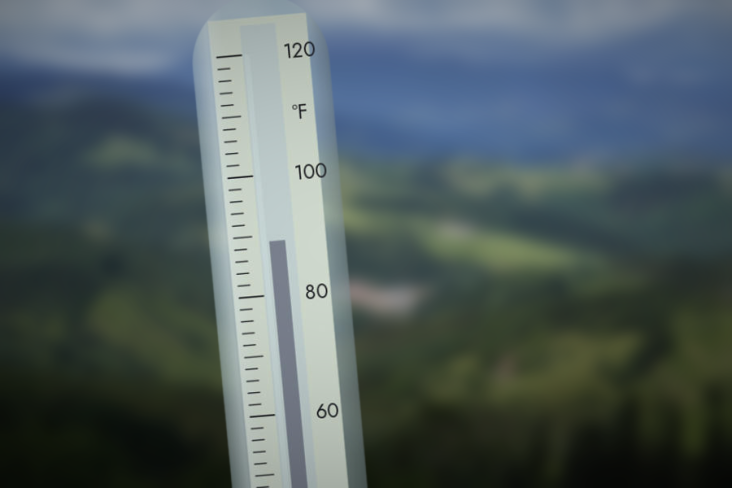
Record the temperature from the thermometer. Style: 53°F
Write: 89°F
